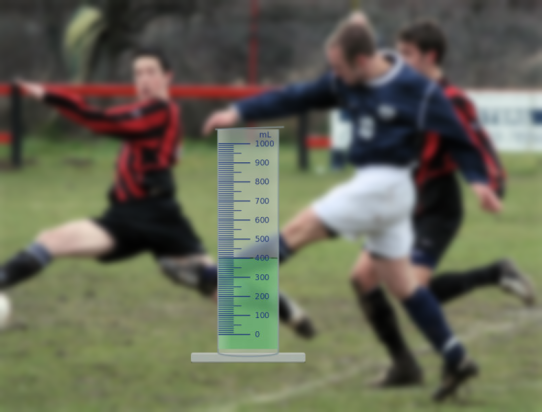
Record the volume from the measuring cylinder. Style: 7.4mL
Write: 400mL
